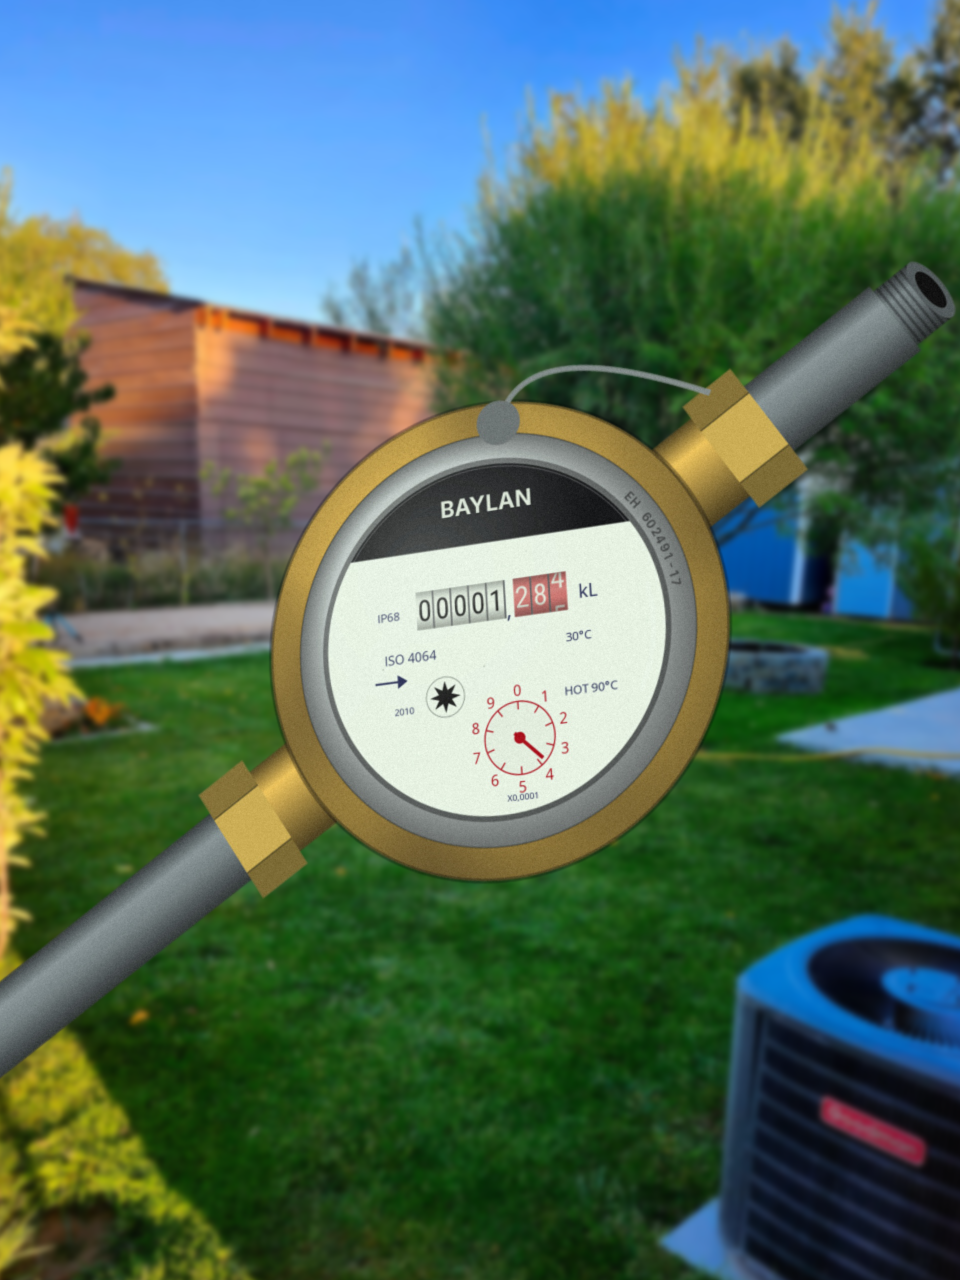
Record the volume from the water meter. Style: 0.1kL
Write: 1.2843kL
